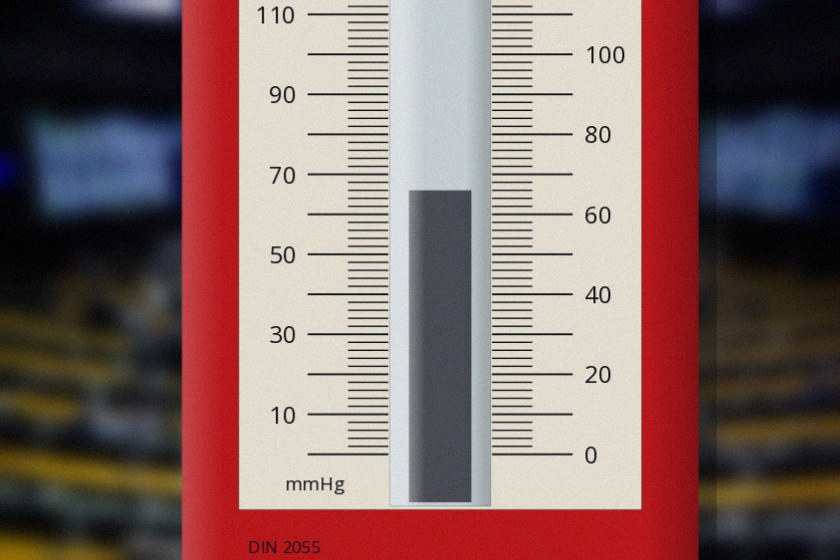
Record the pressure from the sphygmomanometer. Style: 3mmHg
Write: 66mmHg
